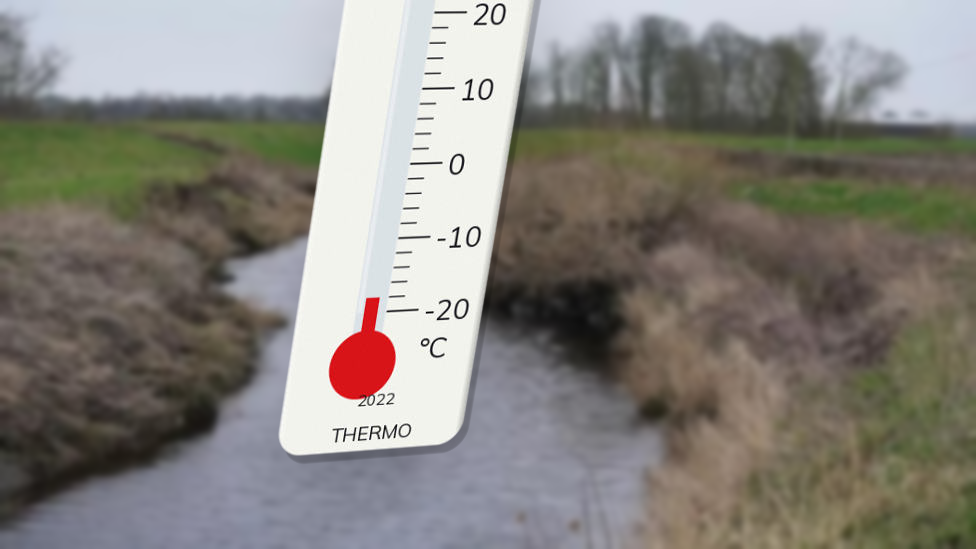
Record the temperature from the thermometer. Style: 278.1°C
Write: -18°C
